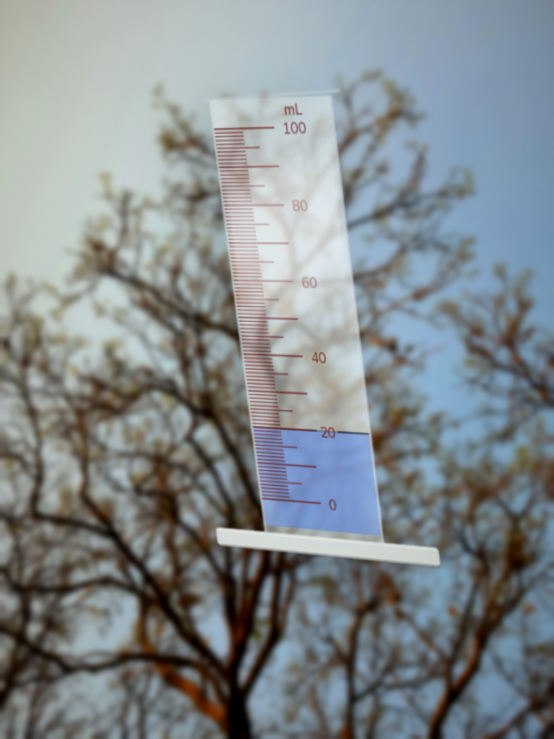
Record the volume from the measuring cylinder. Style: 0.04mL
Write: 20mL
